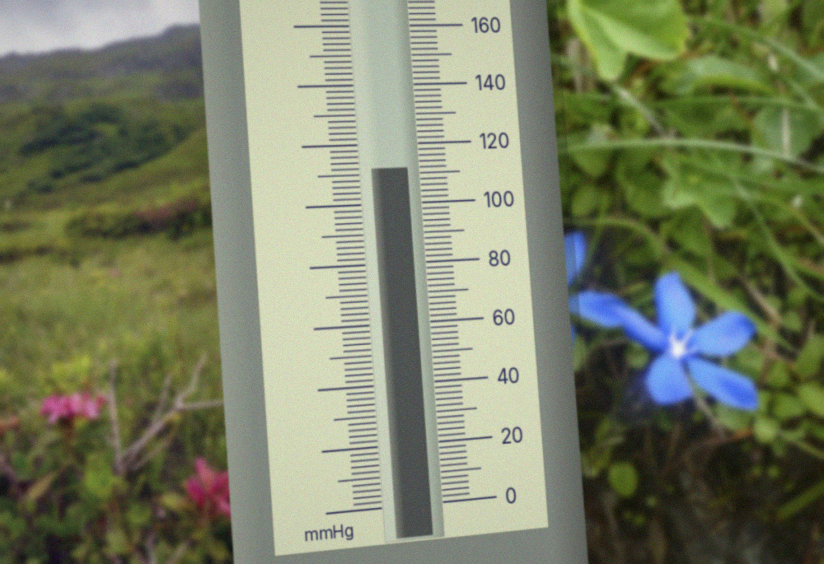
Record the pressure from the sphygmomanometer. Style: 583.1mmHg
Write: 112mmHg
